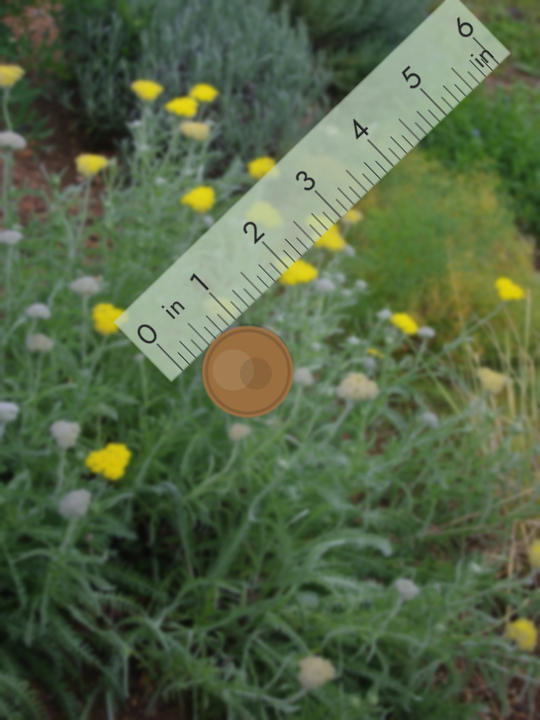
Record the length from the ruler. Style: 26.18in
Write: 1.25in
